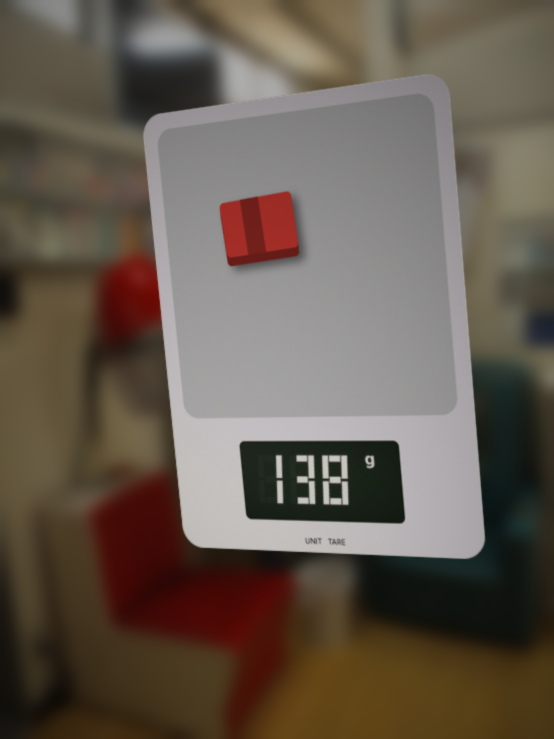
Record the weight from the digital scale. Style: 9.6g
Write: 138g
